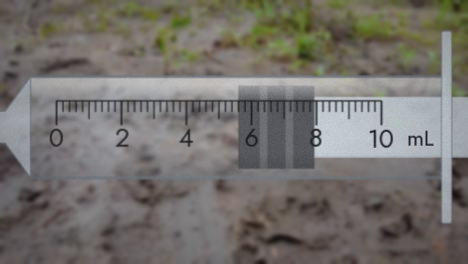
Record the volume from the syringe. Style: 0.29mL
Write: 5.6mL
